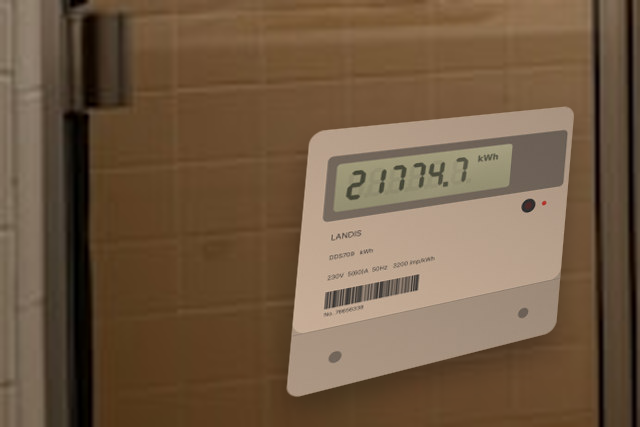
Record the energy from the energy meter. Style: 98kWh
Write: 21774.7kWh
